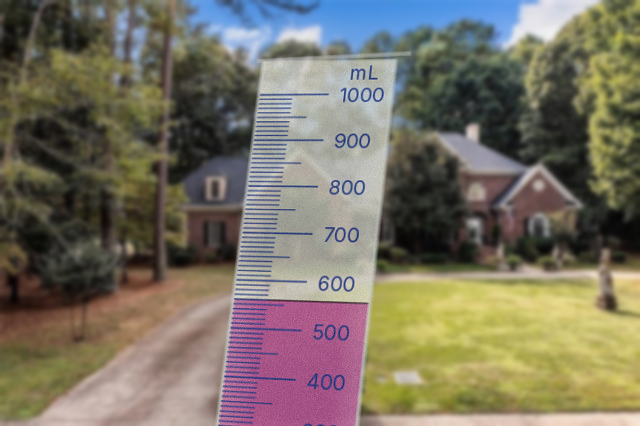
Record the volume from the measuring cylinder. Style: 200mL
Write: 560mL
